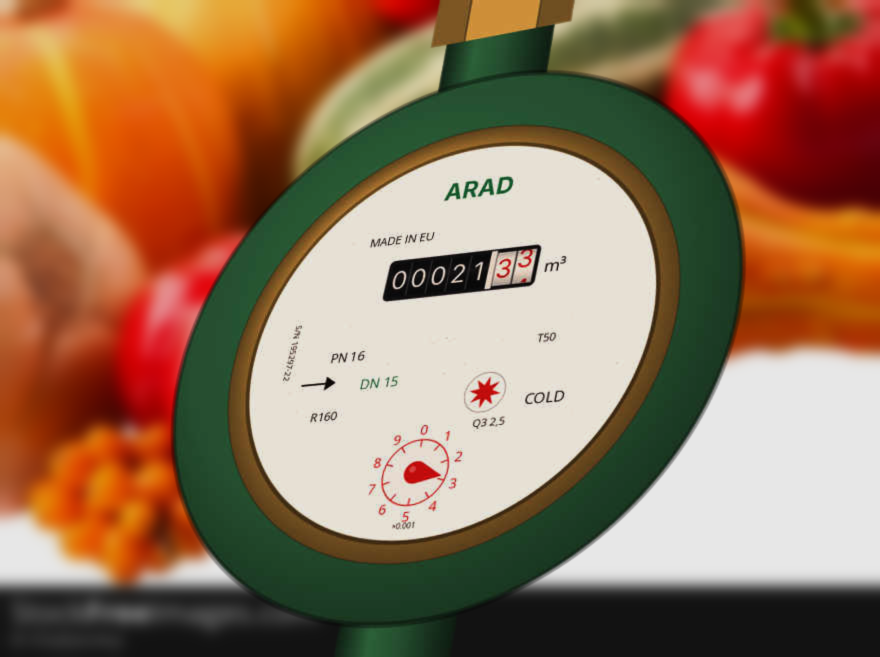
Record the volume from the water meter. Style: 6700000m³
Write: 21.332m³
